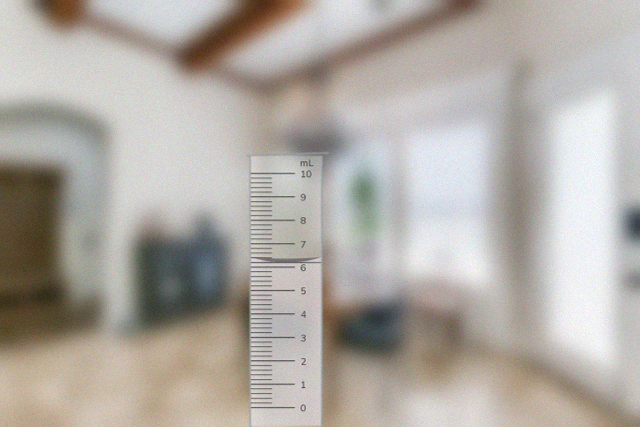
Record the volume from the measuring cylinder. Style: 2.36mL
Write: 6.2mL
